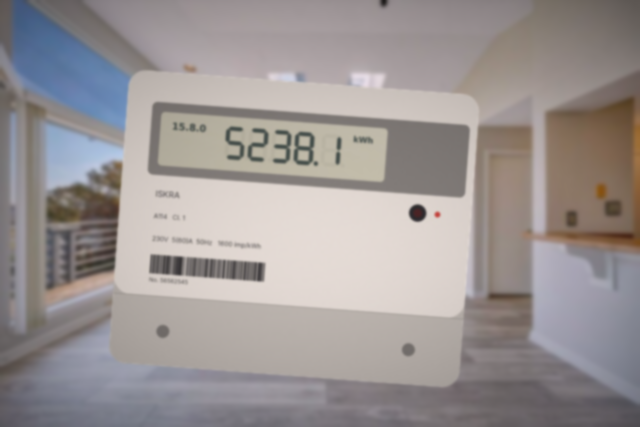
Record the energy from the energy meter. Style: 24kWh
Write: 5238.1kWh
